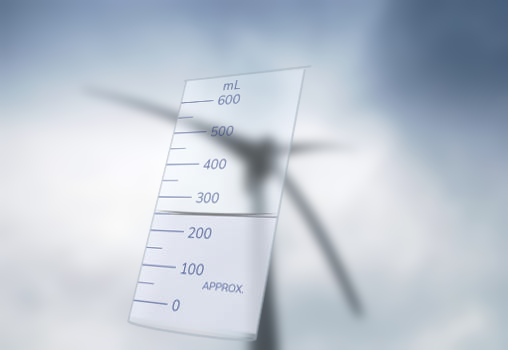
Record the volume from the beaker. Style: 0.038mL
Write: 250mL
